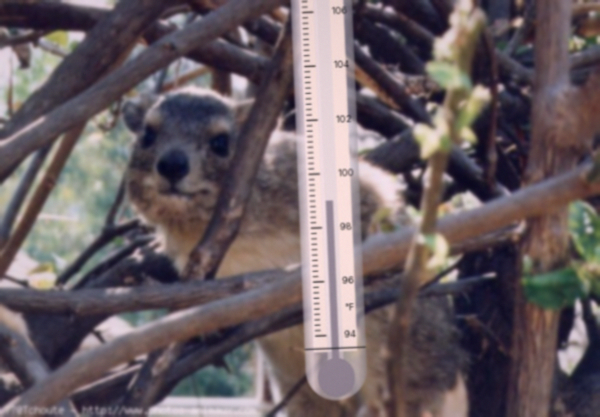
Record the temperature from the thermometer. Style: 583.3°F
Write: 99°F
